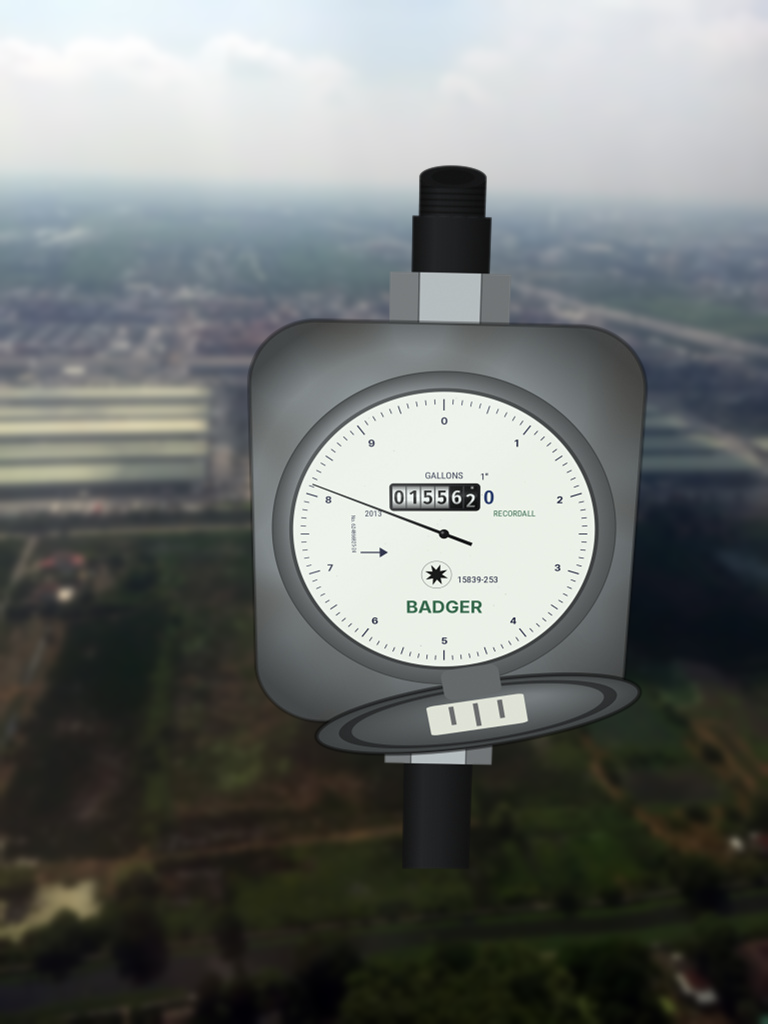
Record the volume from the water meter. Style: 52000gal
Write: 155618.1gal
